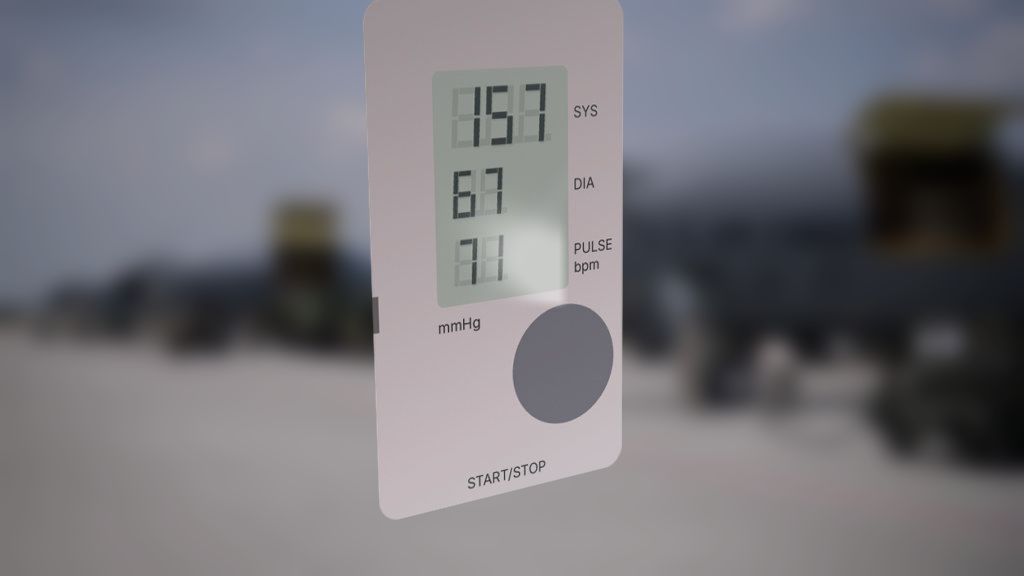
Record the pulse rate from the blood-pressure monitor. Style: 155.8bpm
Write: 71bpm
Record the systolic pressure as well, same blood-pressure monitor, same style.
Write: 157mmHg
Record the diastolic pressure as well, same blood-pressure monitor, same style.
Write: 67mmHg
